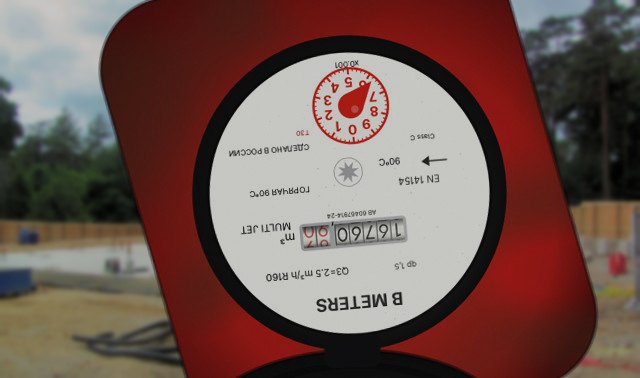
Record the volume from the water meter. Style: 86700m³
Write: 16760.896m³
